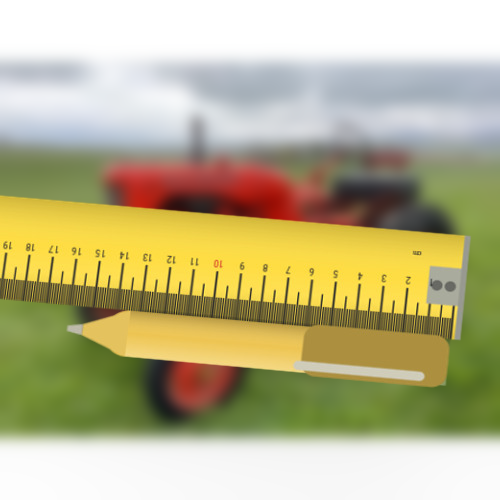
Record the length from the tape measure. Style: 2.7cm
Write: 16cm
